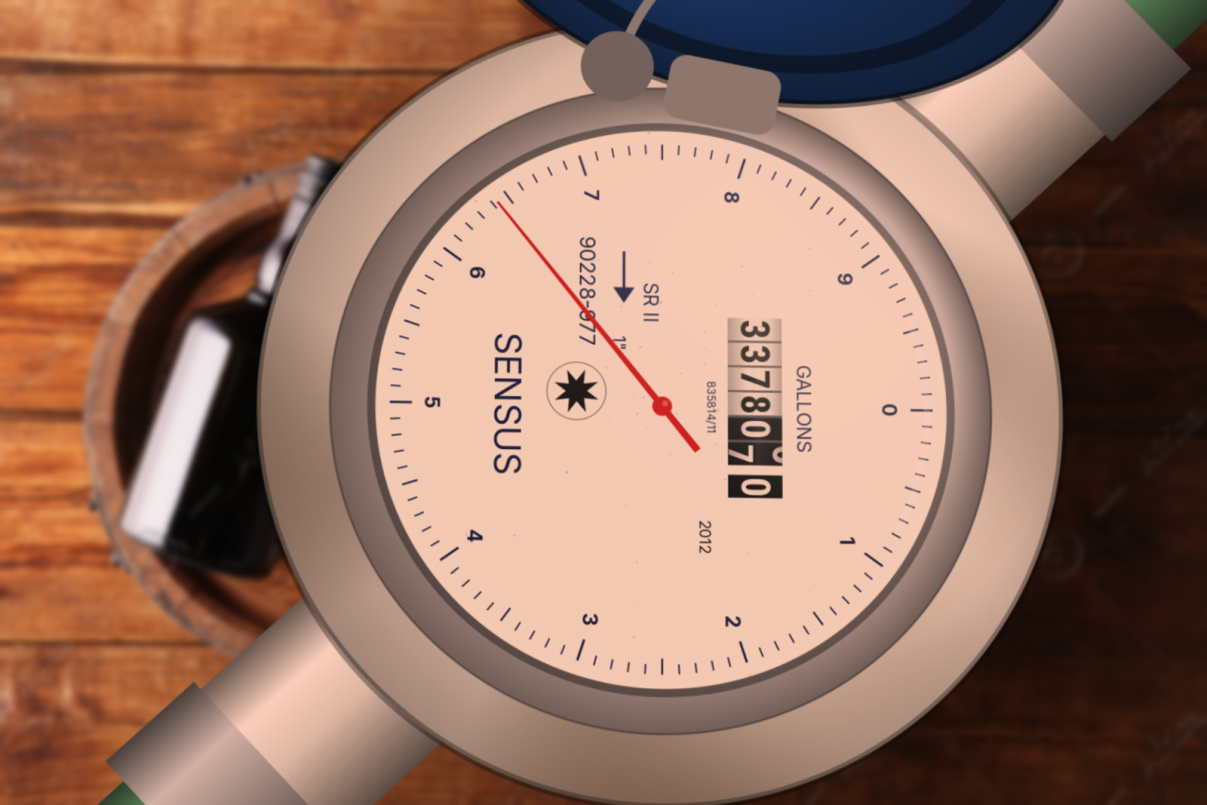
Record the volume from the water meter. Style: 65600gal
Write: 3378066.4gal
